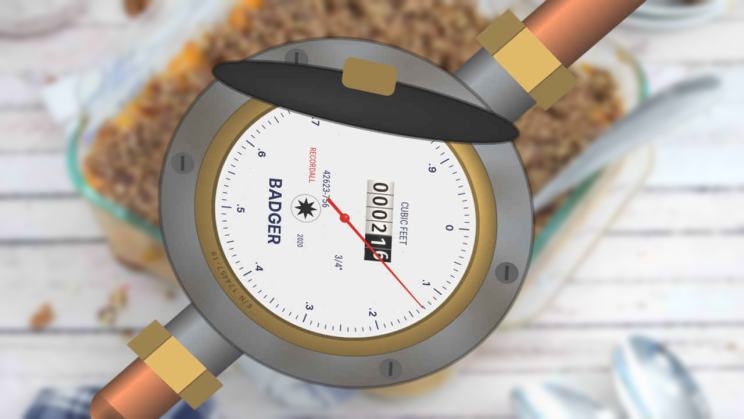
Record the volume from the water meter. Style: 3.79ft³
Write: 216.13ft³
